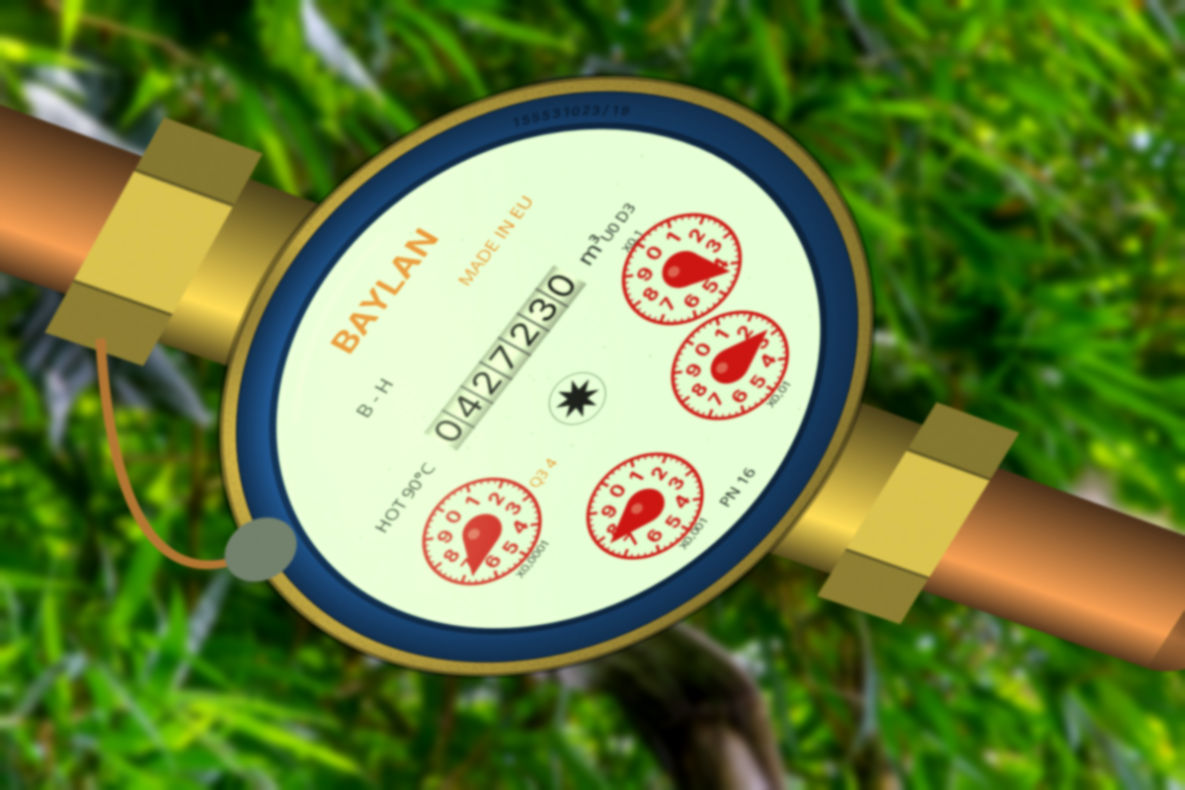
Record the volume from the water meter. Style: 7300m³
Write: 427230.4276m³
